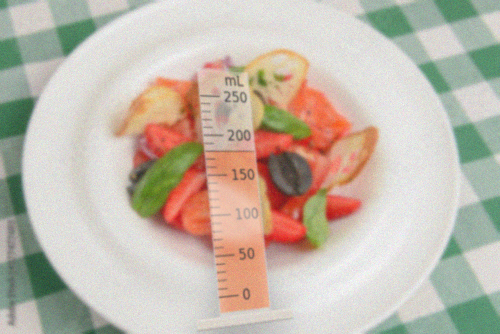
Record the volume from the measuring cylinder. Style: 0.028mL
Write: 180mL
